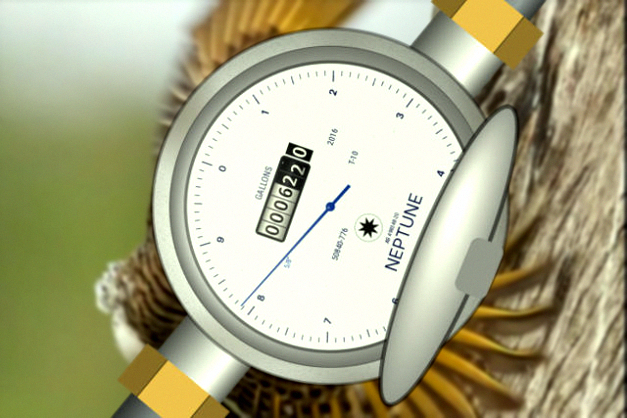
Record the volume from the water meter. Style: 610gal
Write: 6218.1gal
